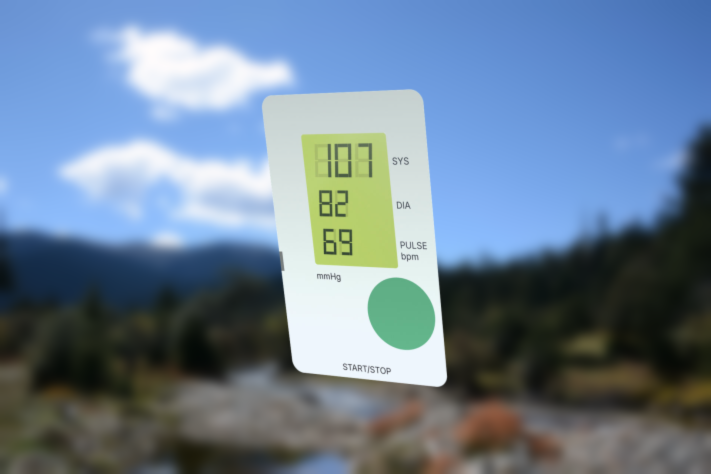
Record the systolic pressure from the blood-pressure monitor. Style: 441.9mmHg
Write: 107mmHg
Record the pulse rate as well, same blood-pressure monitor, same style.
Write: 69bpm
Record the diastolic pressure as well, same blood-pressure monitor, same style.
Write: 82mmHg
